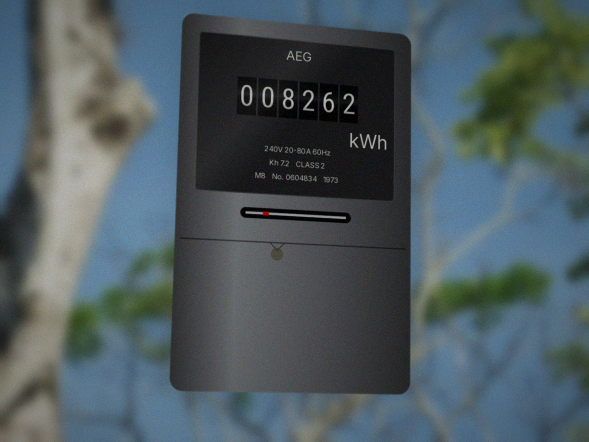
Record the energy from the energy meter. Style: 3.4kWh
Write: 8262kWh
